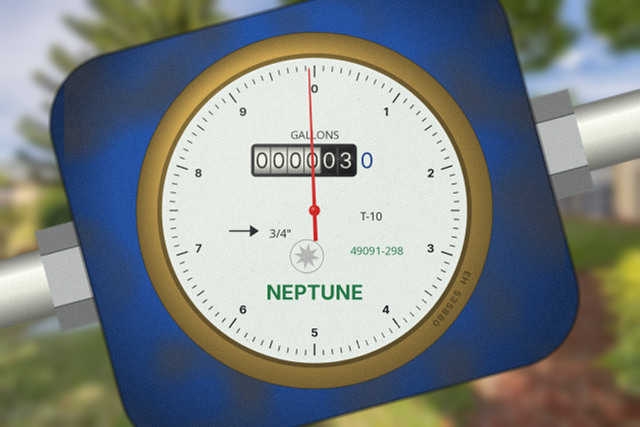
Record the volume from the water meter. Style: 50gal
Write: 29.9gal
